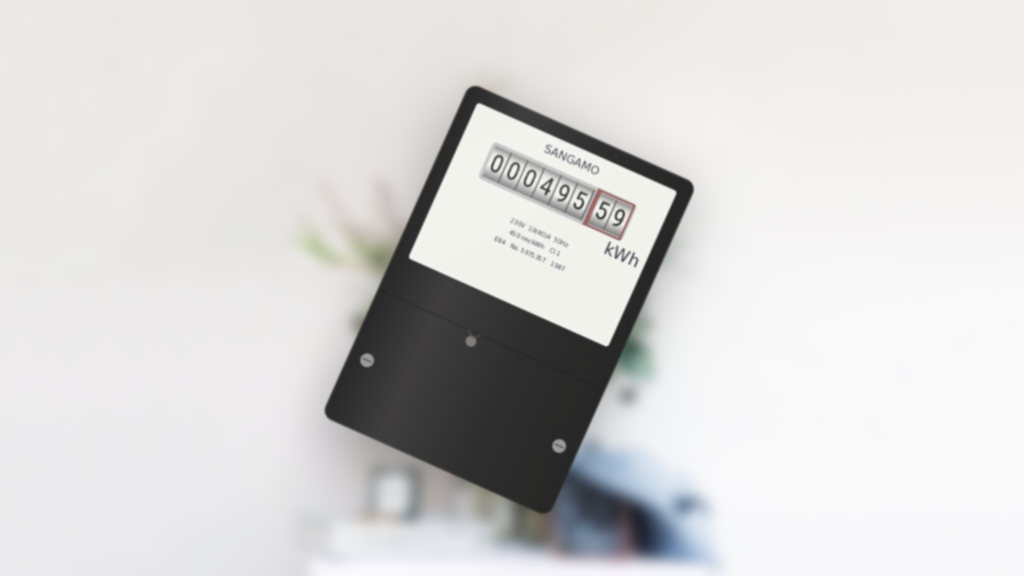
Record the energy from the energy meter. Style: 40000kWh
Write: 495.59kWh
